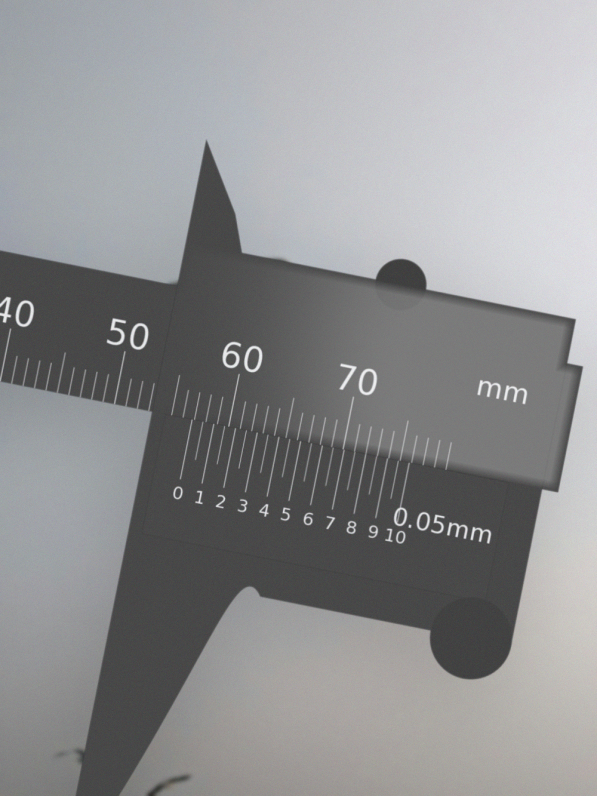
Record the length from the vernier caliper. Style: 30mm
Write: 56.8mm
